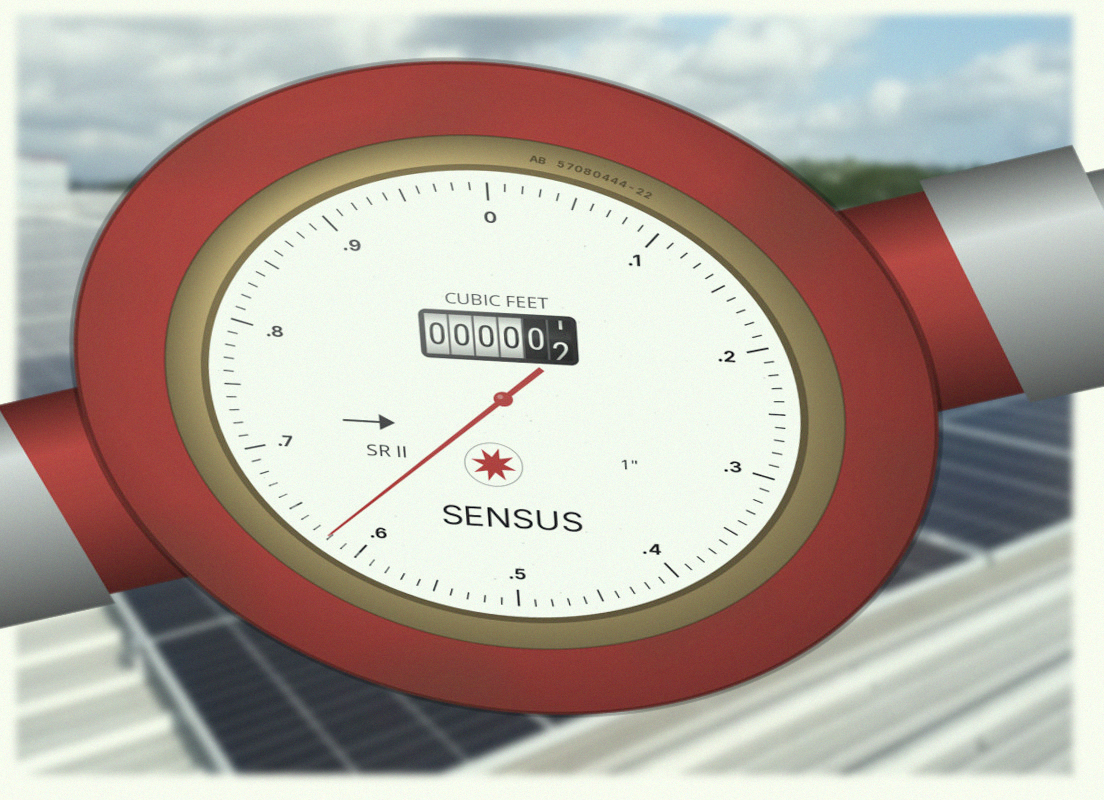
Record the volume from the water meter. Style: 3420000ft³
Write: 1.62ft³
